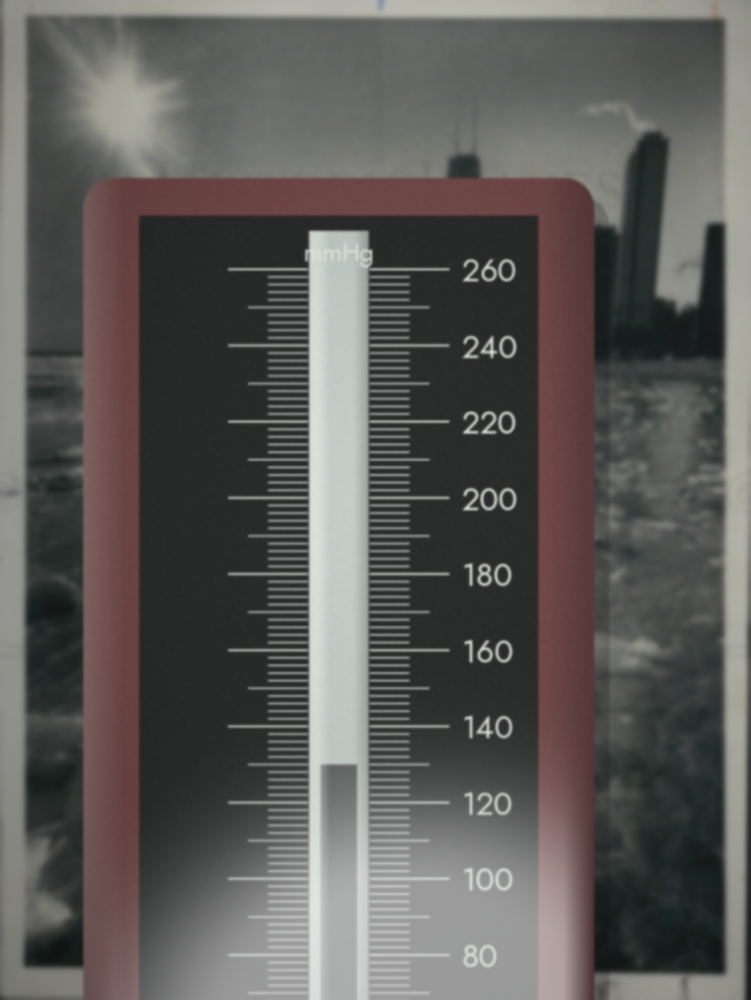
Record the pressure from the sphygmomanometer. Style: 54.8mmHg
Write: 130mmHg
